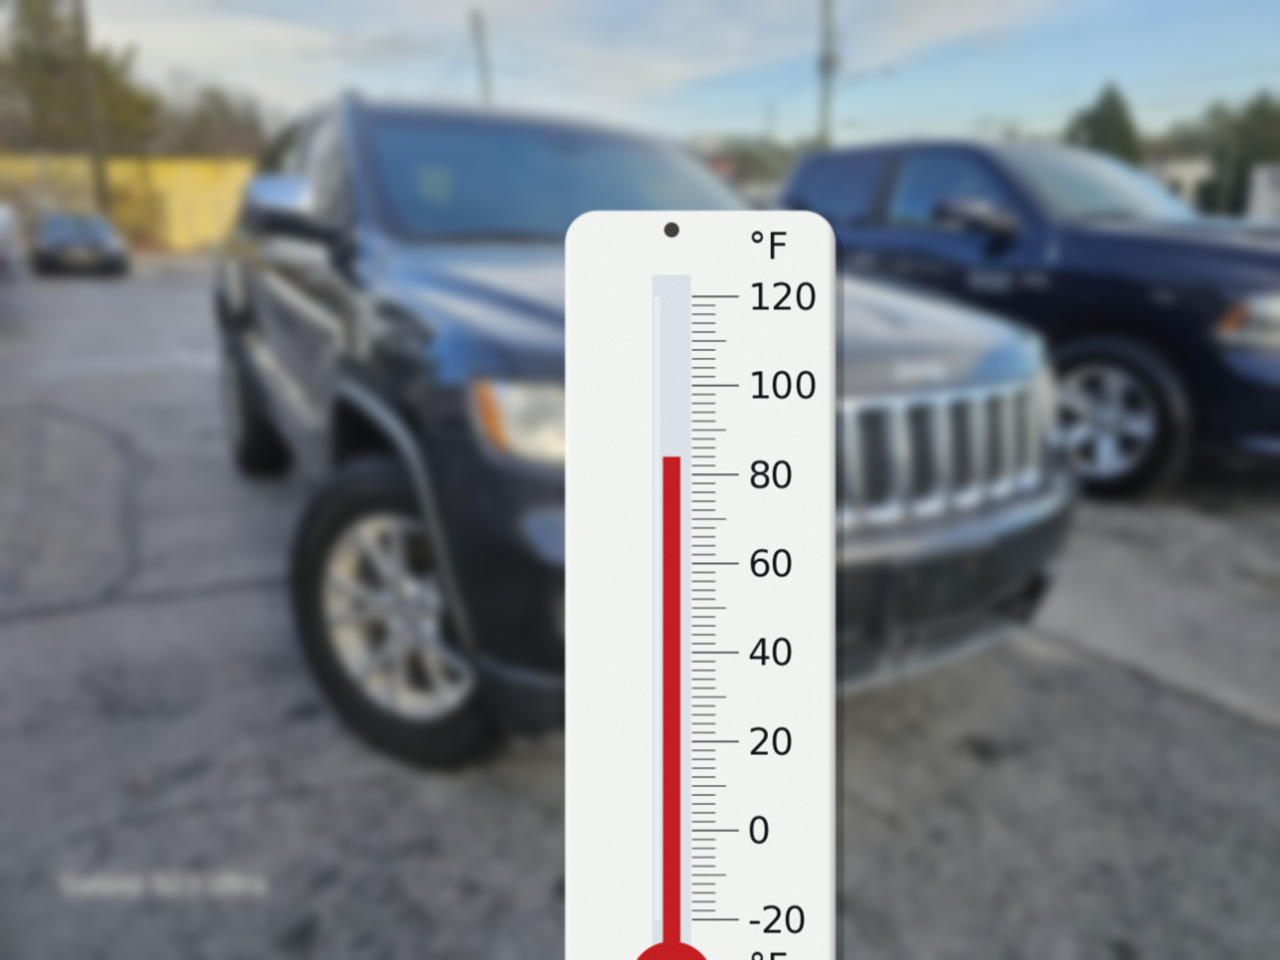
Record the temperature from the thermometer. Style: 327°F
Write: 84°F
